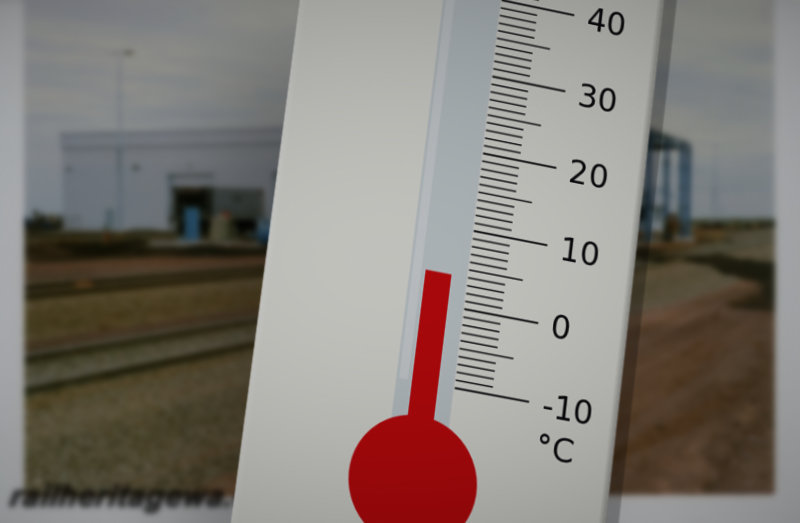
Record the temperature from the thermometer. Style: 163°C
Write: 4°C
